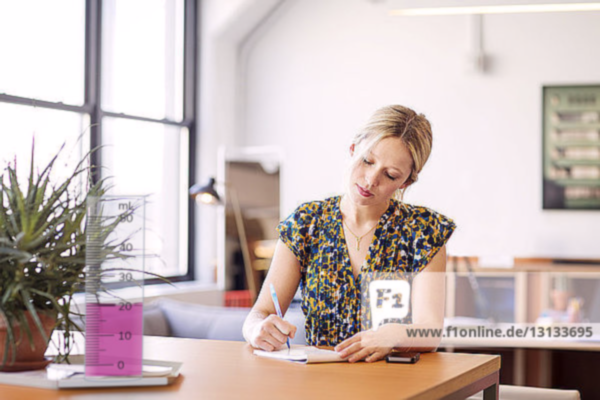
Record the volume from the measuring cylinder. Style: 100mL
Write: 20mL
